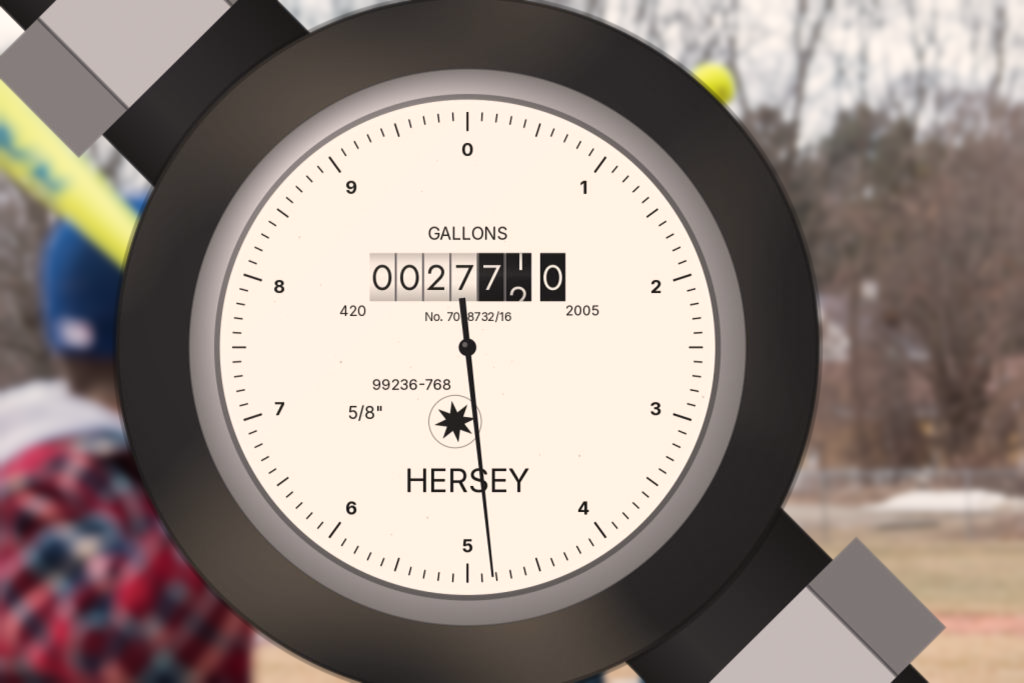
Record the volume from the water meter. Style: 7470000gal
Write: 27714.8gal
